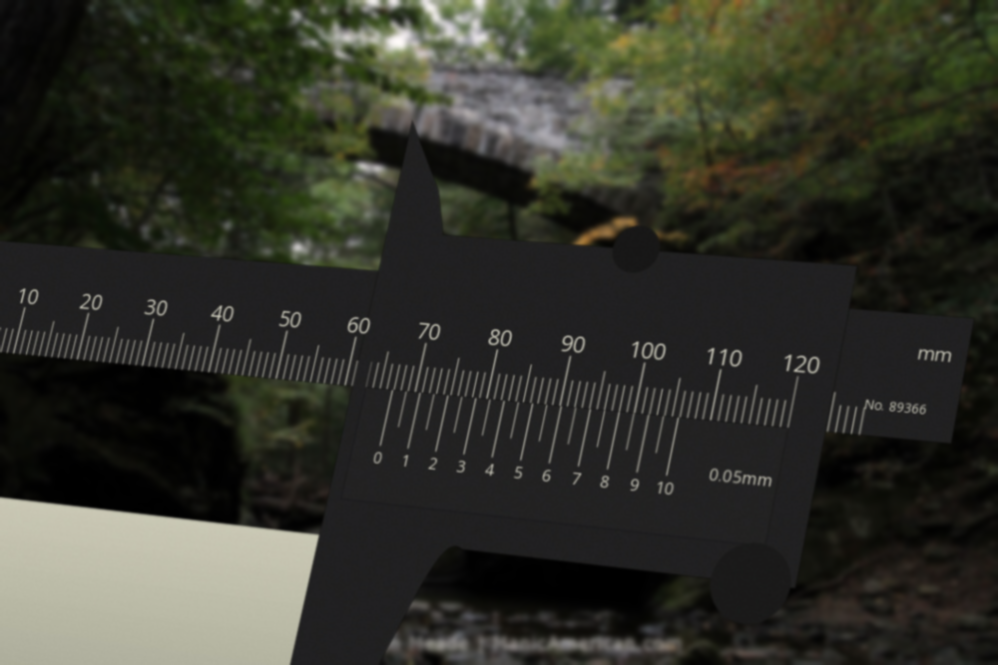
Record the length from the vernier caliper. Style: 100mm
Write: 66.8mm
